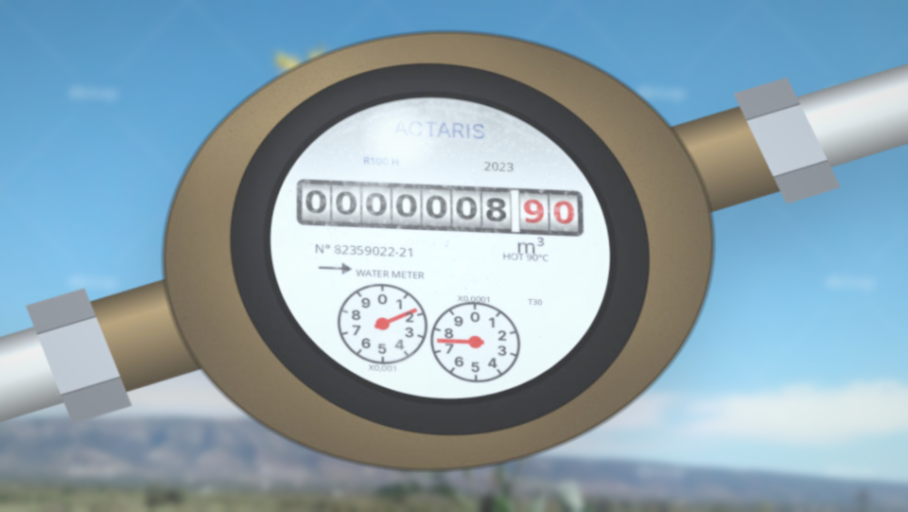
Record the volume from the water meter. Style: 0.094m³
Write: 8.9017m³
